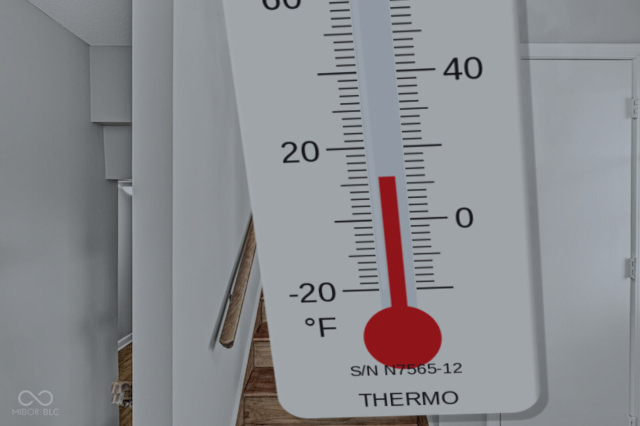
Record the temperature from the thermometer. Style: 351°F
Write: 12°F
